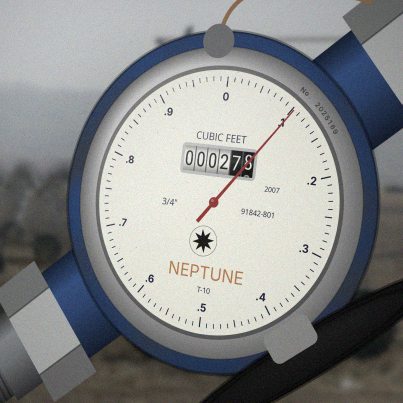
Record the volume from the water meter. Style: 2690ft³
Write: 278.10ft³
